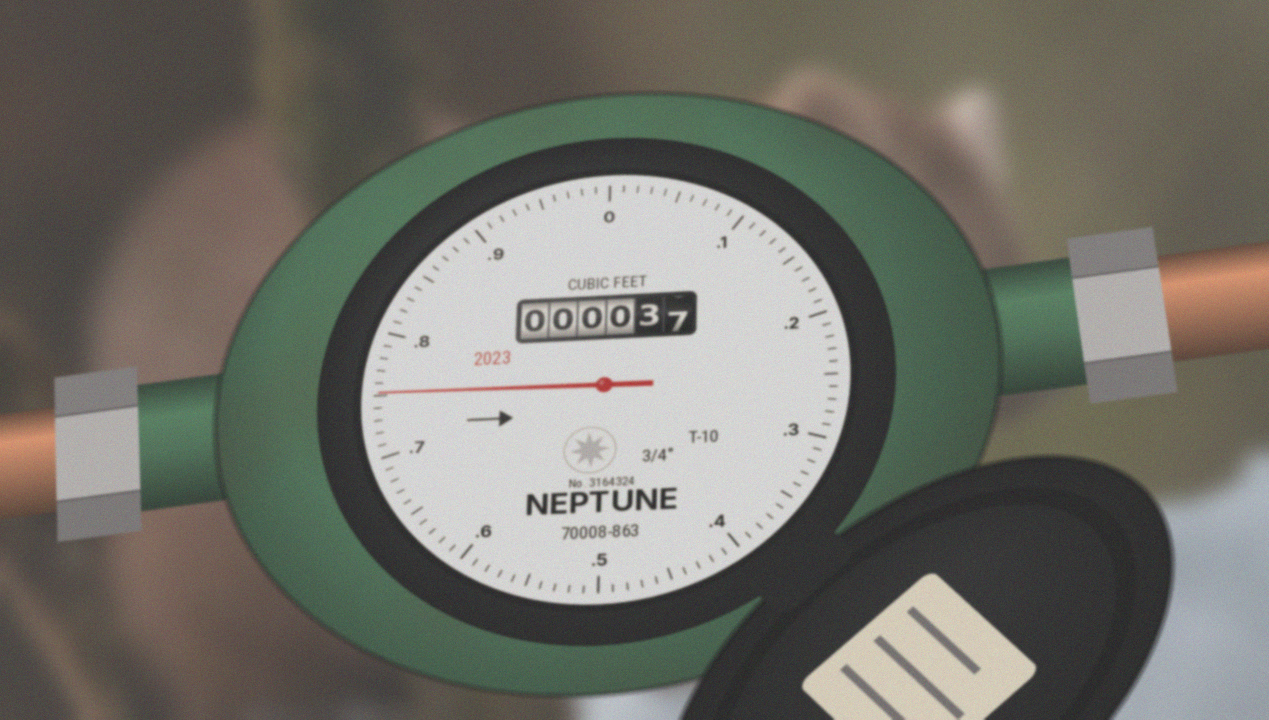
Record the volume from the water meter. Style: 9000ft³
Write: 36.75ft³
